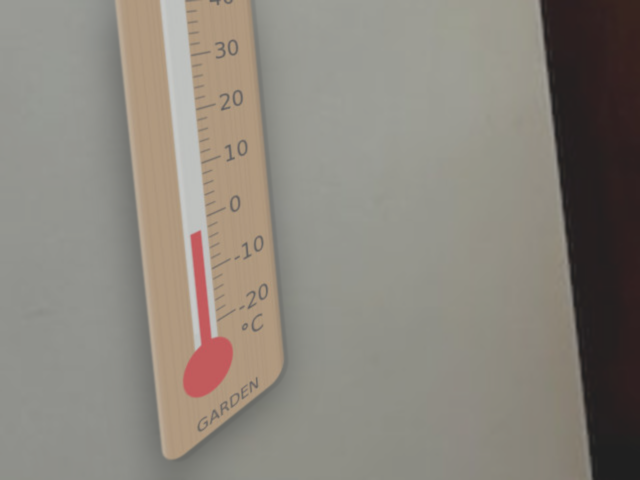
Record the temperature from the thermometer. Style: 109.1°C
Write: -2°C
